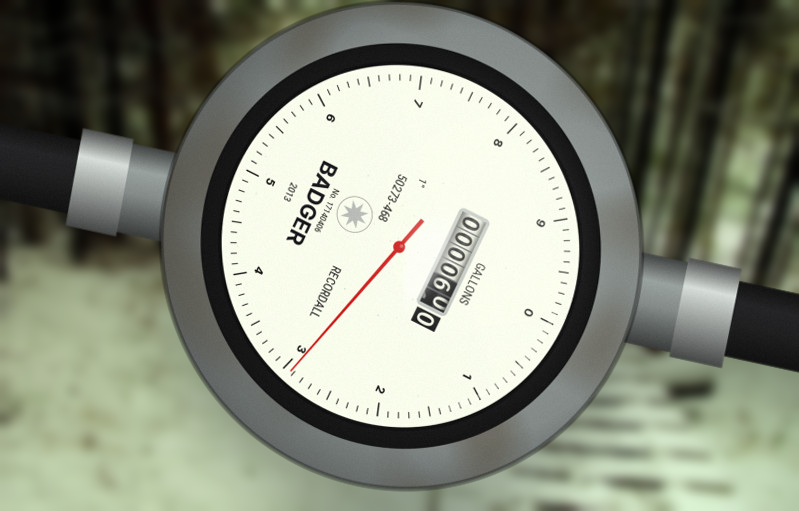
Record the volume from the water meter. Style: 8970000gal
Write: 602.9gal
